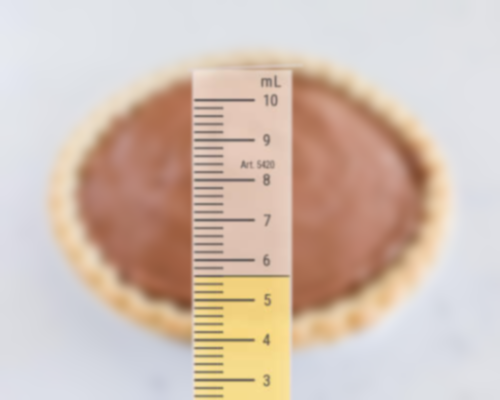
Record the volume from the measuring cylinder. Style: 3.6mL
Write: 5.6mL
